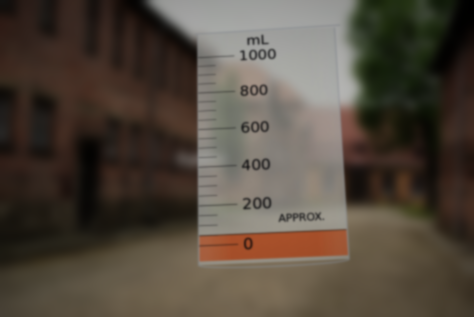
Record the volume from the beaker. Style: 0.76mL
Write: 50mL
